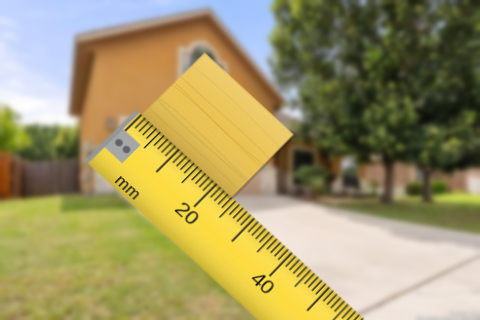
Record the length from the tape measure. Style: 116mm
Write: 24mm
